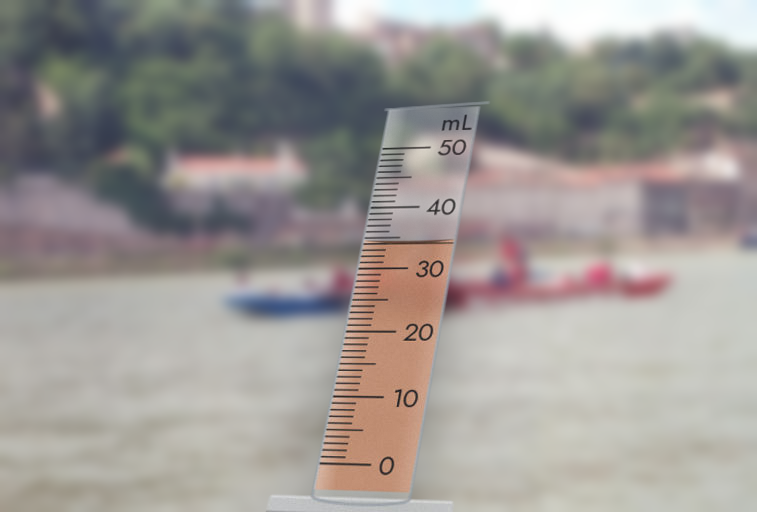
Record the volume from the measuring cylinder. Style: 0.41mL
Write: 34mL
